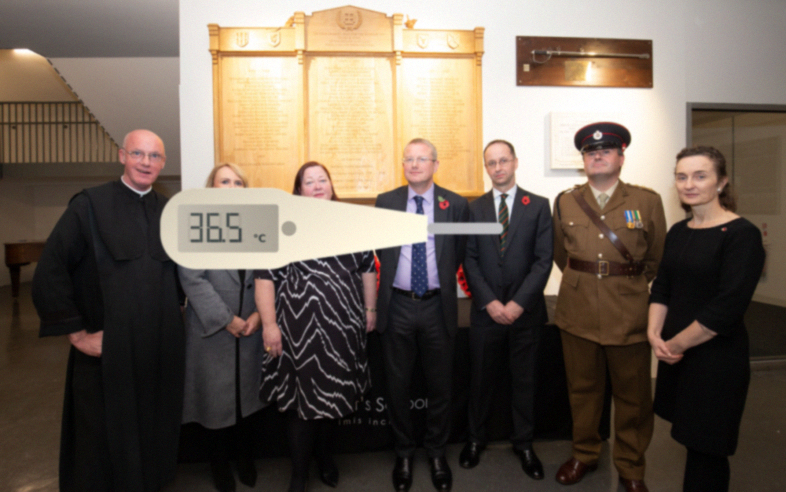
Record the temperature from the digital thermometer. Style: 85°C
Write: 36.5°C
